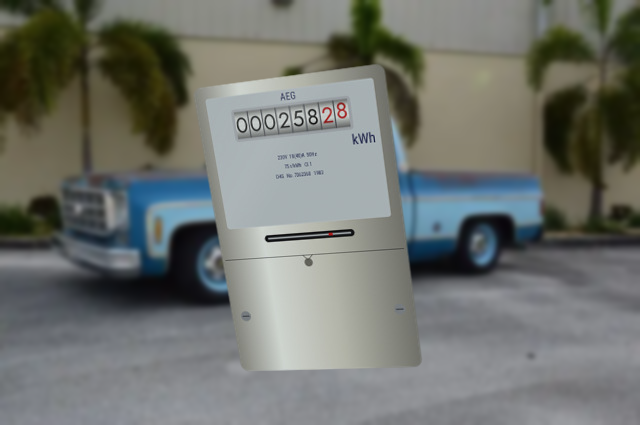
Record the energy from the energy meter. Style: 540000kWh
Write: 258.28kWh
